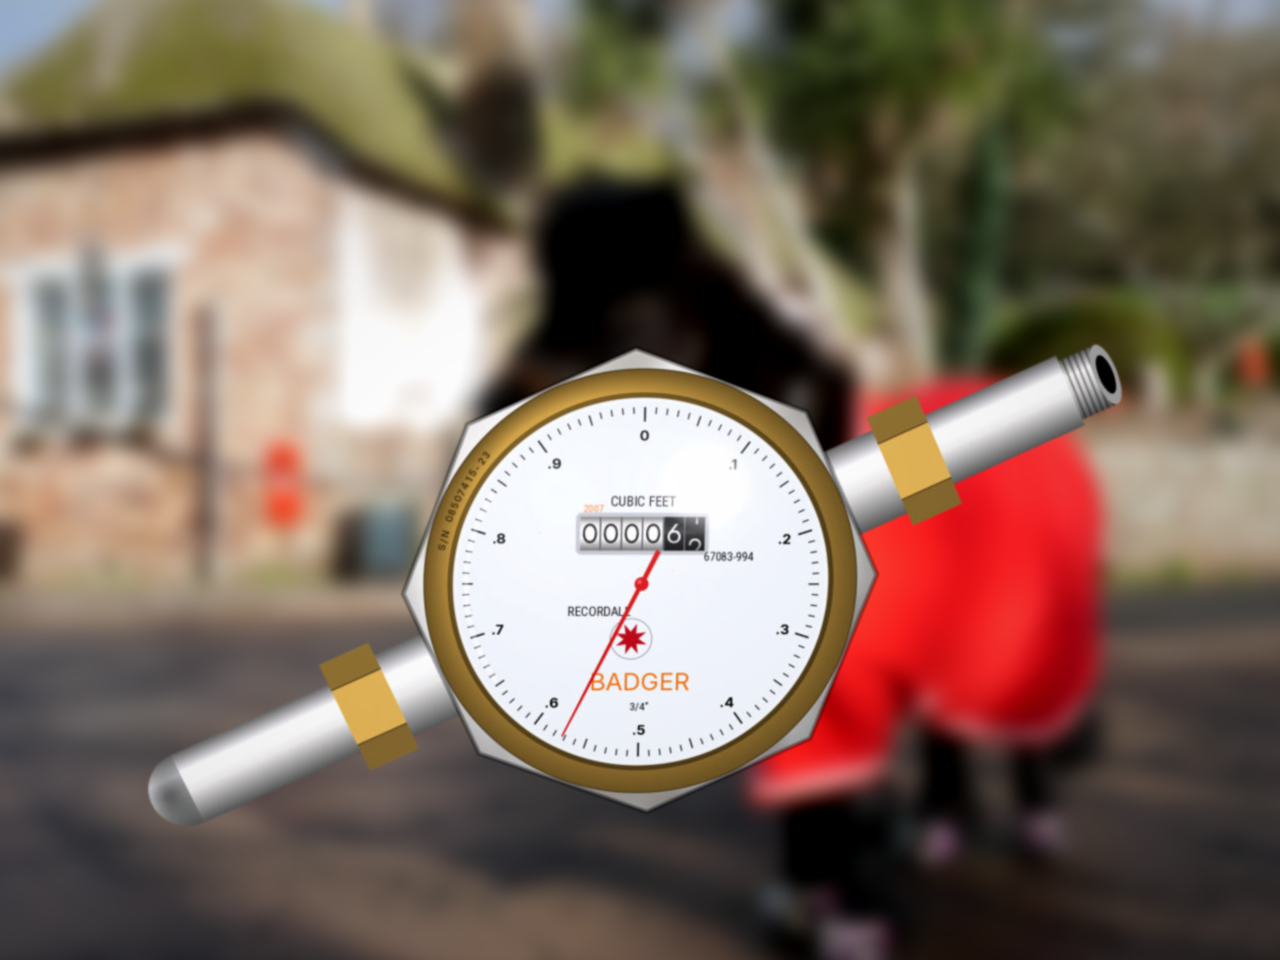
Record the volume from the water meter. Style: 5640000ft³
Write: 61.57ft³
